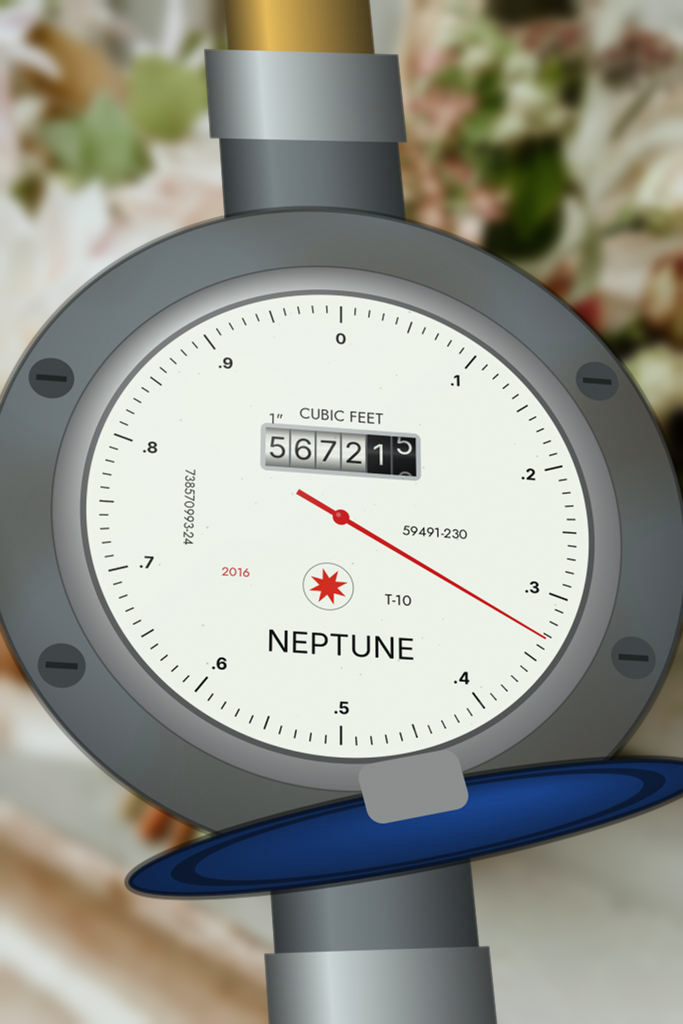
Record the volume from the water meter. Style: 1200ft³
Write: 567215.33ft³
